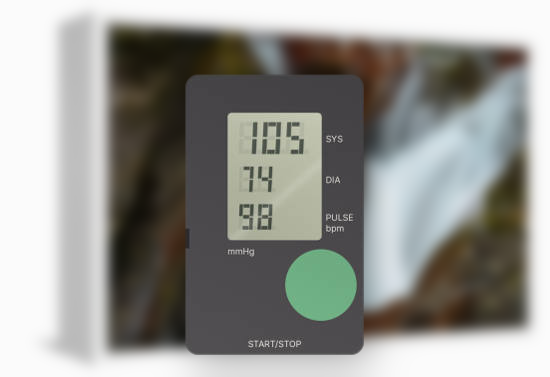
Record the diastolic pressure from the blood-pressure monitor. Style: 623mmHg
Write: 74mmHg
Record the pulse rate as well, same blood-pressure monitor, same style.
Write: 98bpm
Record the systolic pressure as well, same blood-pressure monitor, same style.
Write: 105mmHg
